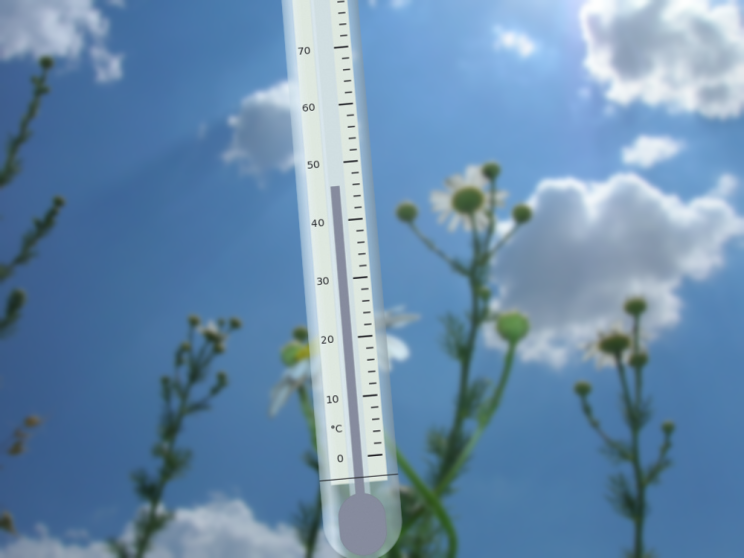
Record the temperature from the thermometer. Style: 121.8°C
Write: 46°C
